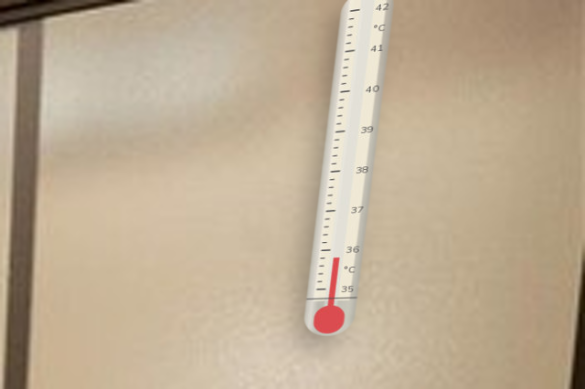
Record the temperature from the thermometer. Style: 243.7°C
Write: 35.8°C
